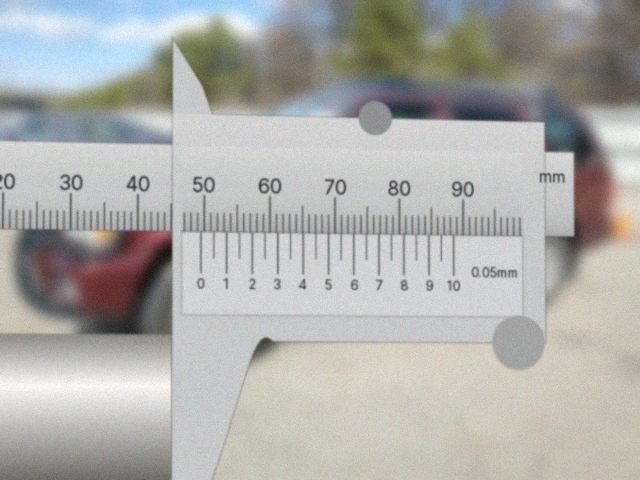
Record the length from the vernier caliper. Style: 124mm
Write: 49.5mm
